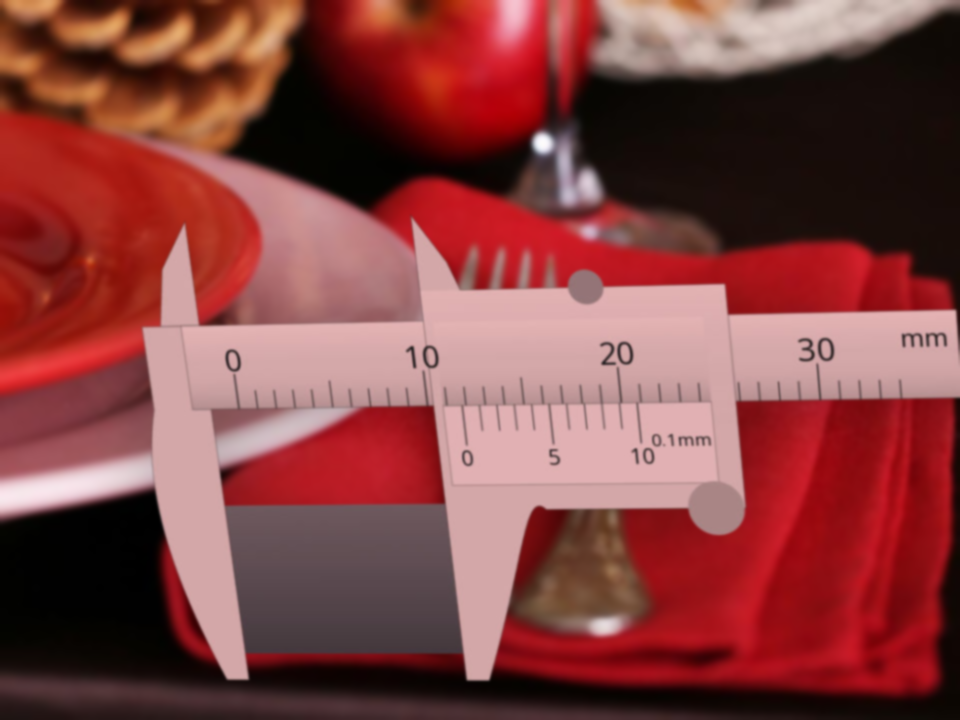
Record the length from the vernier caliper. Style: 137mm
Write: 11.8mm
